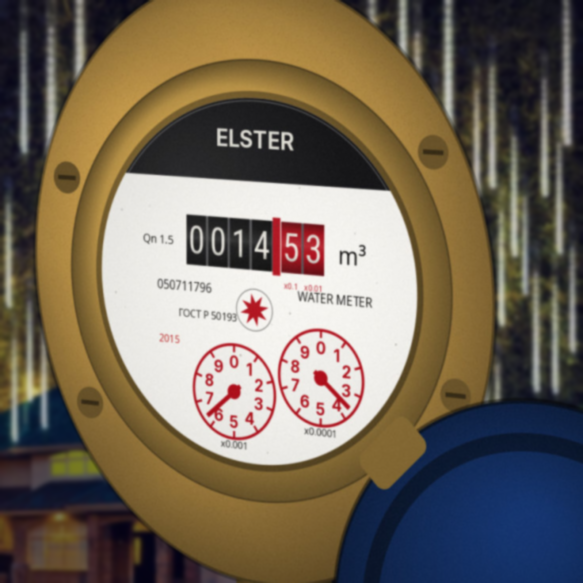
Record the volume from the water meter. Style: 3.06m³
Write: 14.5363m³
